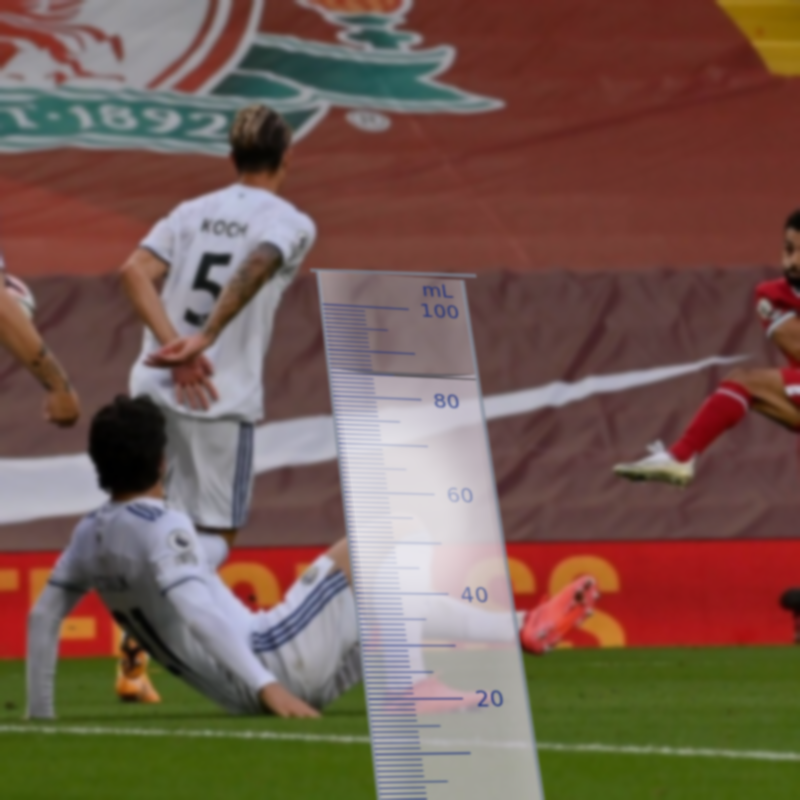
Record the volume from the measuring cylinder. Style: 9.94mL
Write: 85mL
